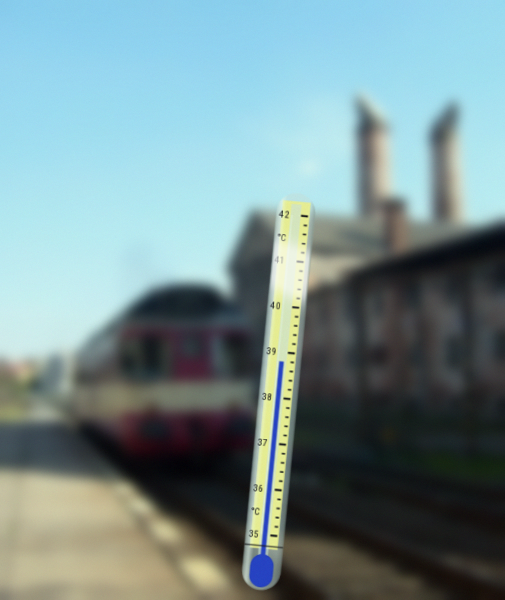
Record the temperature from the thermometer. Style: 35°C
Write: 38.8°C
